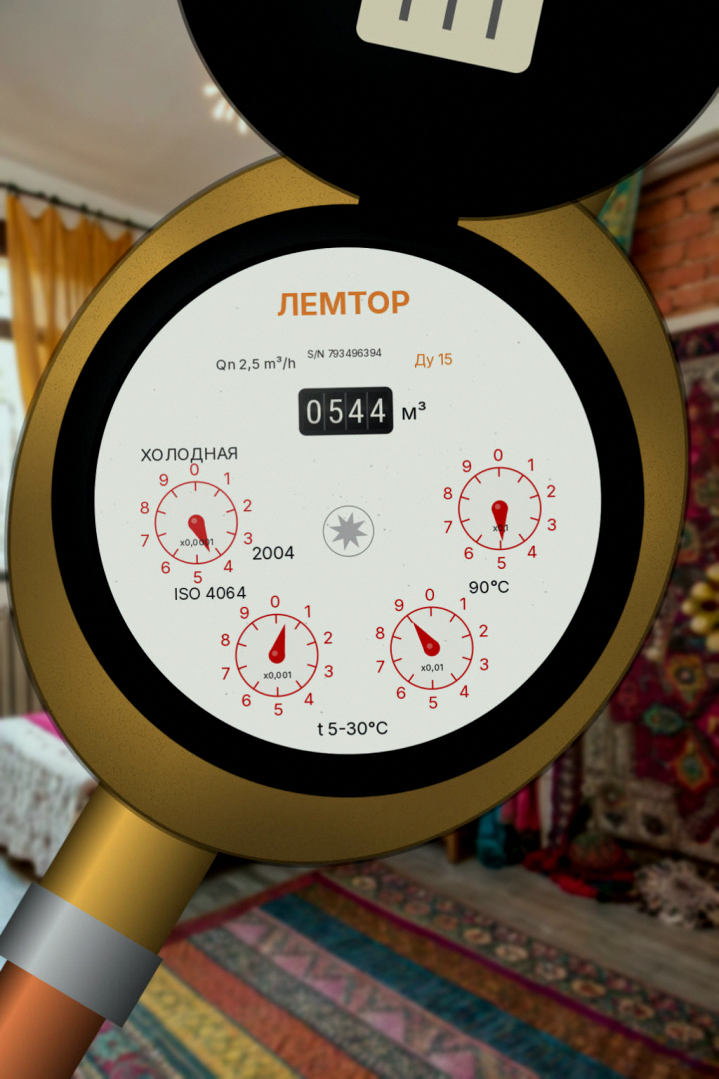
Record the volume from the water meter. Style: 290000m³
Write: 544.4904m³
